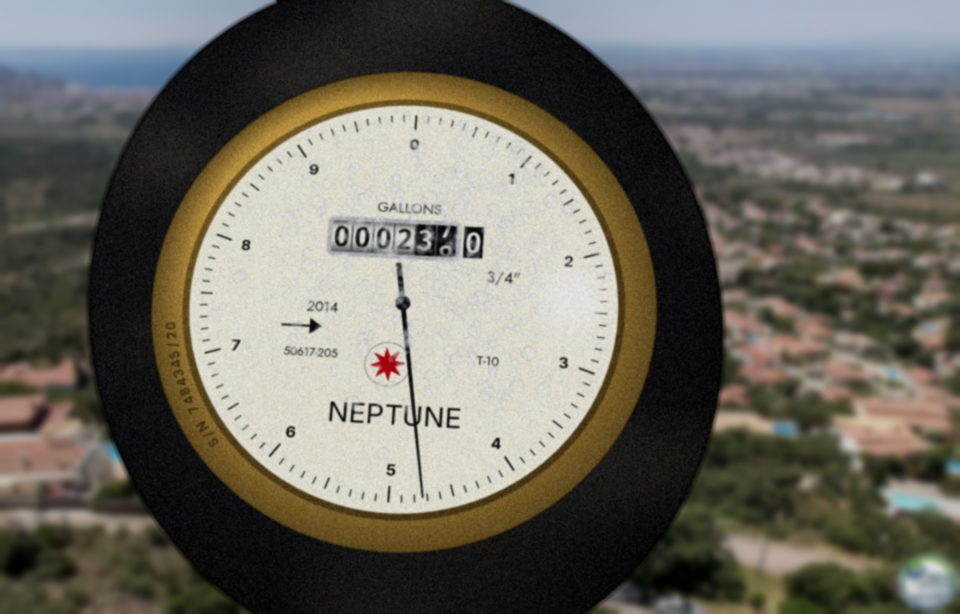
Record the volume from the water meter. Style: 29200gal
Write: 2374.7gal
